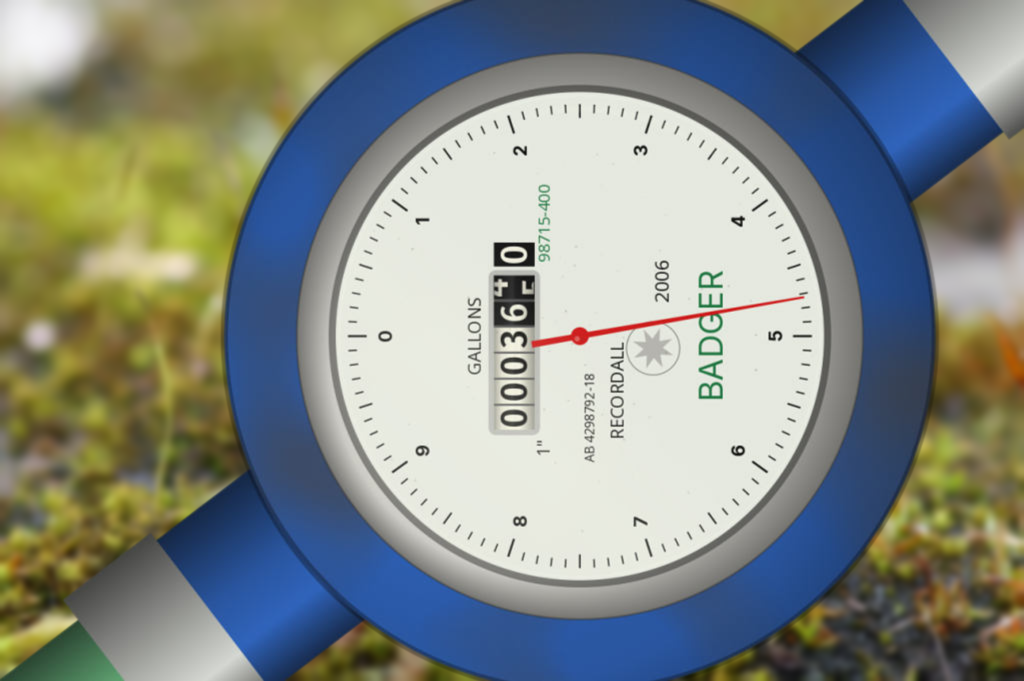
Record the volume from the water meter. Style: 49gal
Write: 3644.7gal
